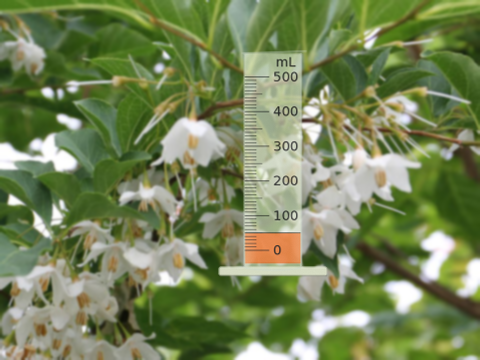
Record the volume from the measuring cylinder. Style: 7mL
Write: 50mL
